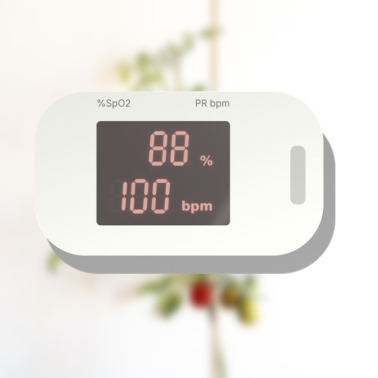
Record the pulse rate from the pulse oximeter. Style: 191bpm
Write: 100bpm
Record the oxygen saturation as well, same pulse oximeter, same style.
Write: 88%
